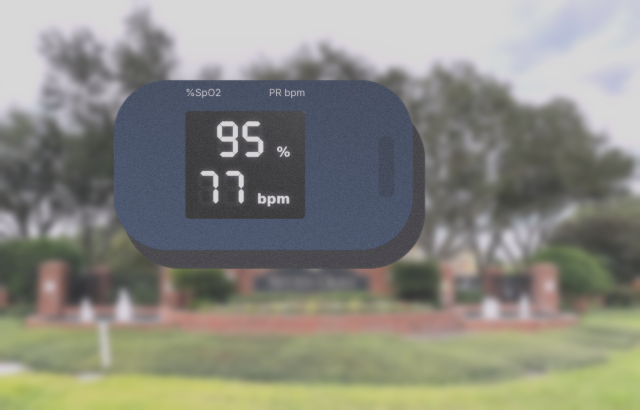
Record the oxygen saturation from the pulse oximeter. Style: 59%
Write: 95%
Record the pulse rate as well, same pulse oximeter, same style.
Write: 77bpm
